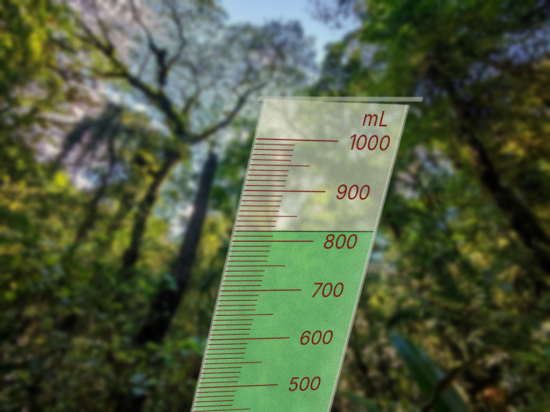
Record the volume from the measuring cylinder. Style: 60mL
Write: 820mL
